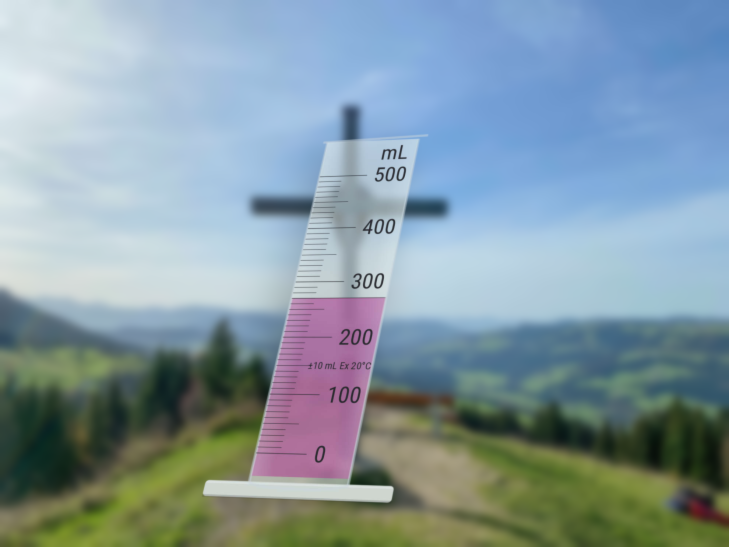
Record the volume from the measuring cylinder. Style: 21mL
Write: 270mL
